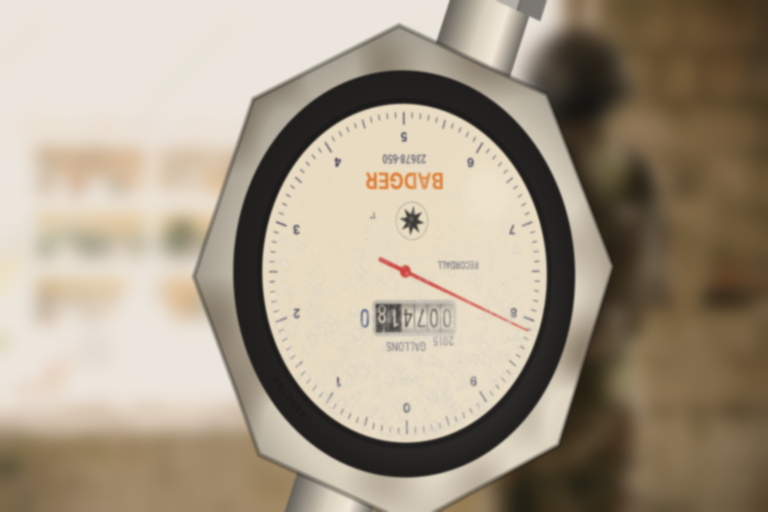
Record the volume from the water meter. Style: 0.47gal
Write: 74178.1gal
